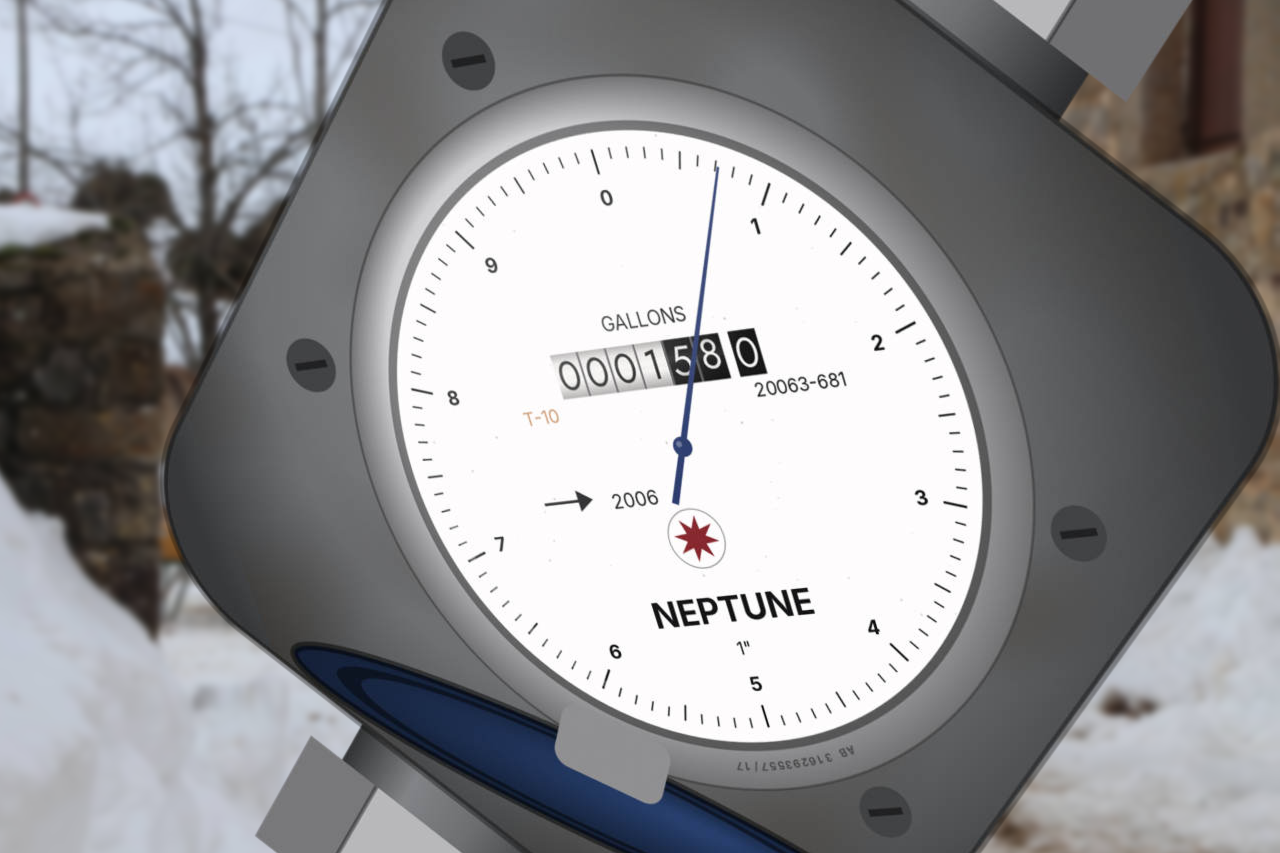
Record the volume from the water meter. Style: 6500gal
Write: 1580.7gal
